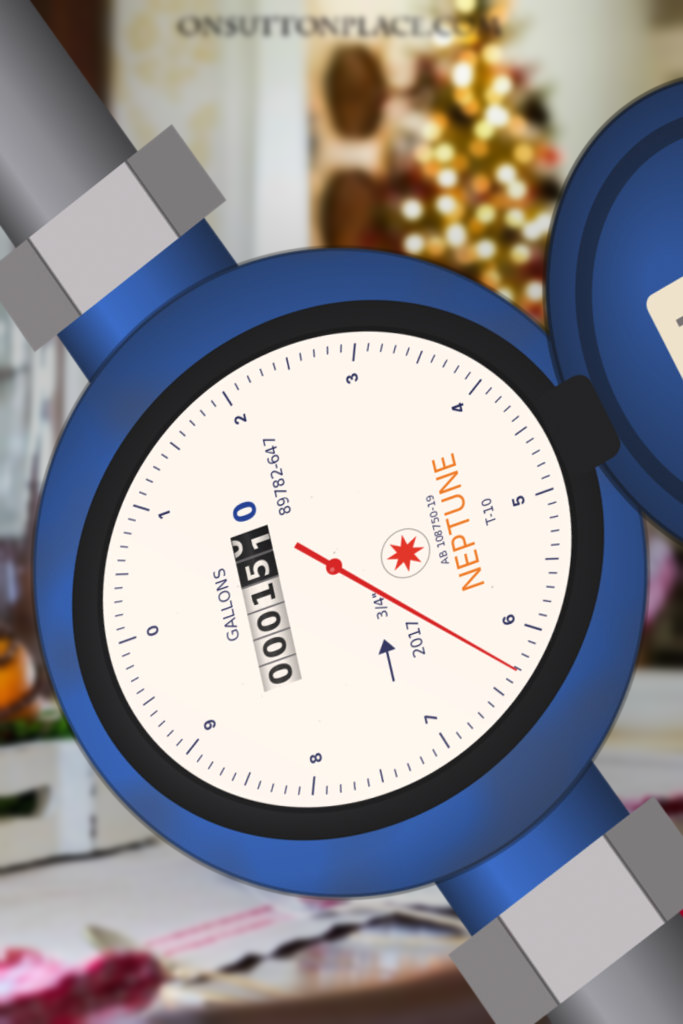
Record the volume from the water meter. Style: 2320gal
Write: 1506.3gal
